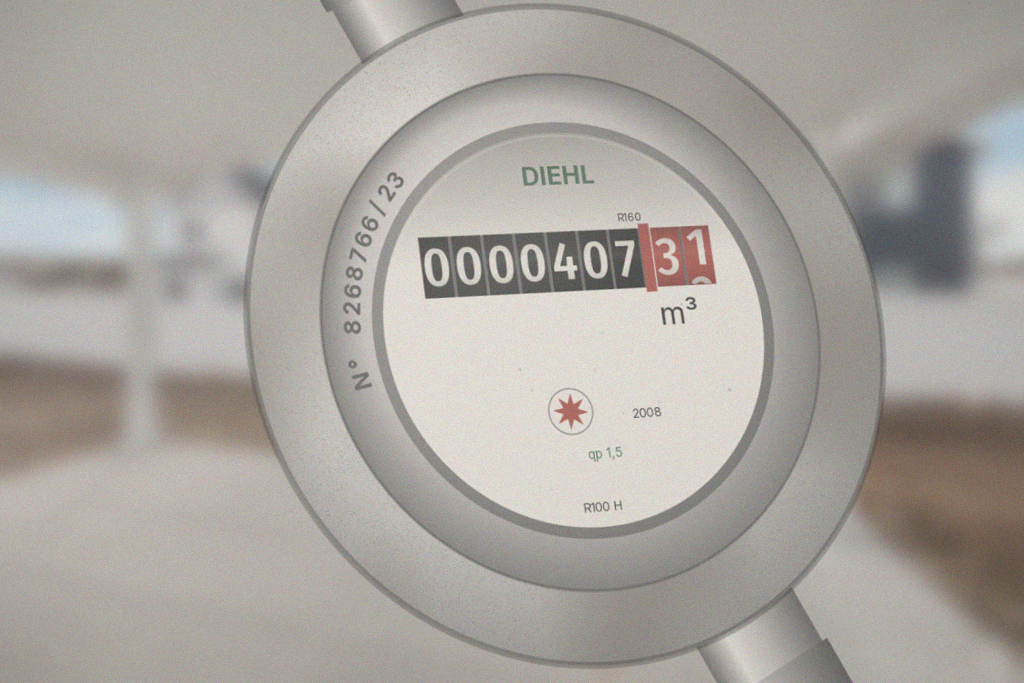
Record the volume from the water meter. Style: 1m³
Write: 407.31m³
